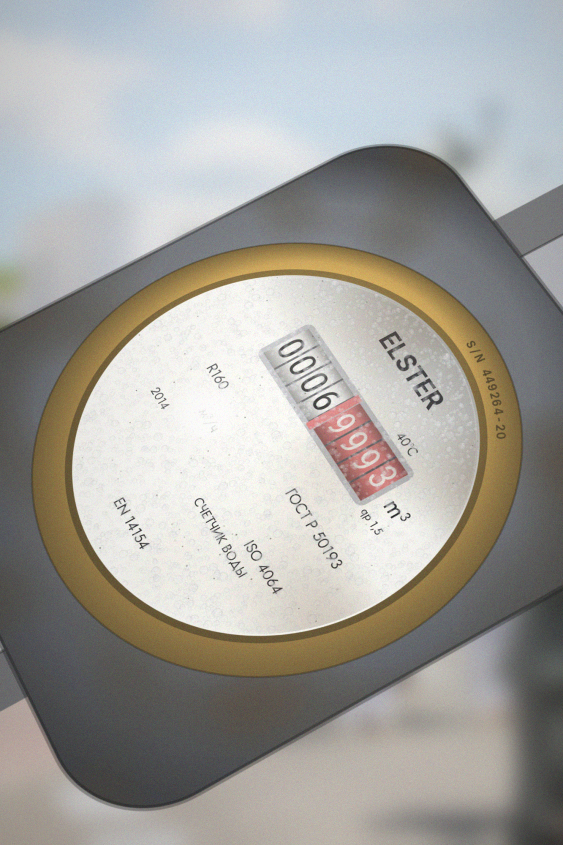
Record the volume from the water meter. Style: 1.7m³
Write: 6.9993m³
